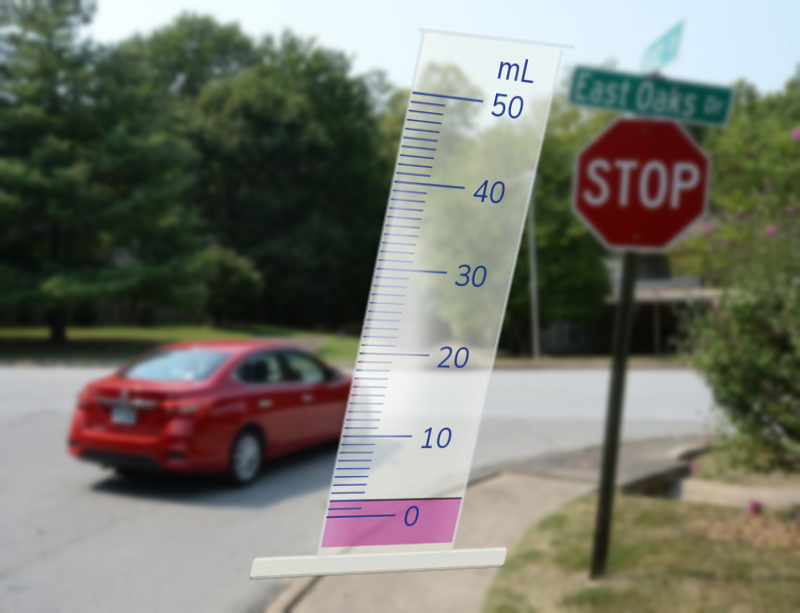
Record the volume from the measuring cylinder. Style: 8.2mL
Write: 2mL
